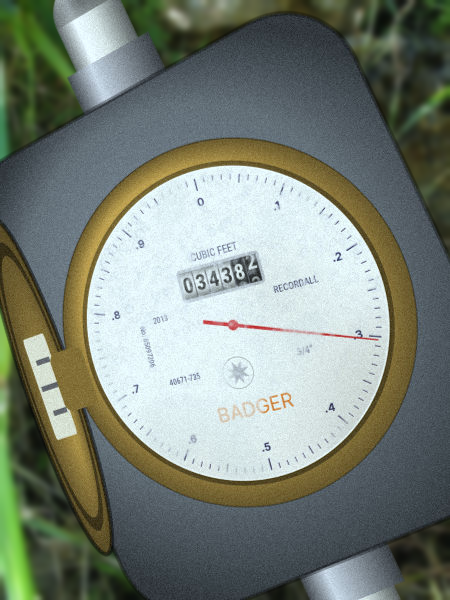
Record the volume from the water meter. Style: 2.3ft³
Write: 34382.30ft³
